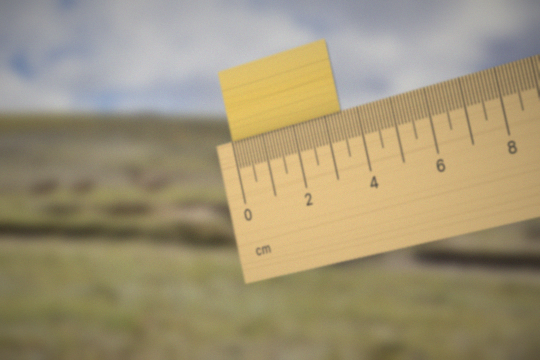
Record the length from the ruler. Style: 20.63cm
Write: 3.5cm
